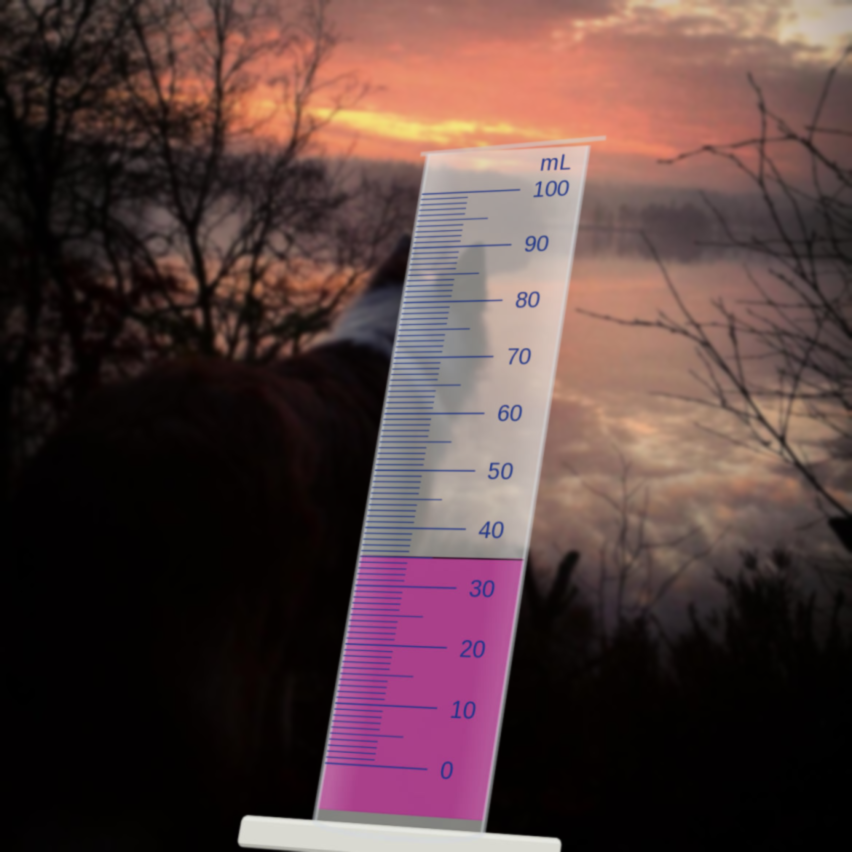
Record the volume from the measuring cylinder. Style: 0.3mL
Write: 35mL
